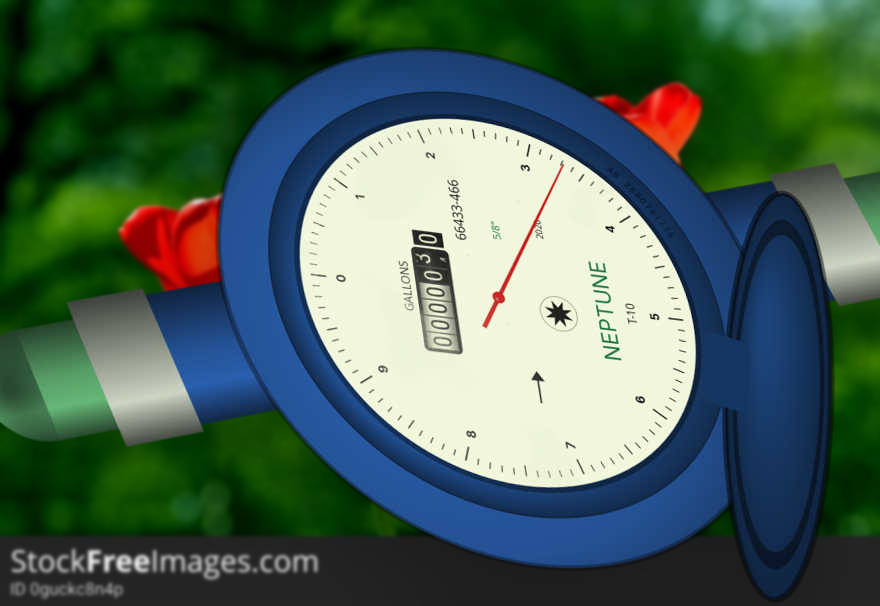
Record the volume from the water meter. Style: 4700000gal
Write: 33.3gal
